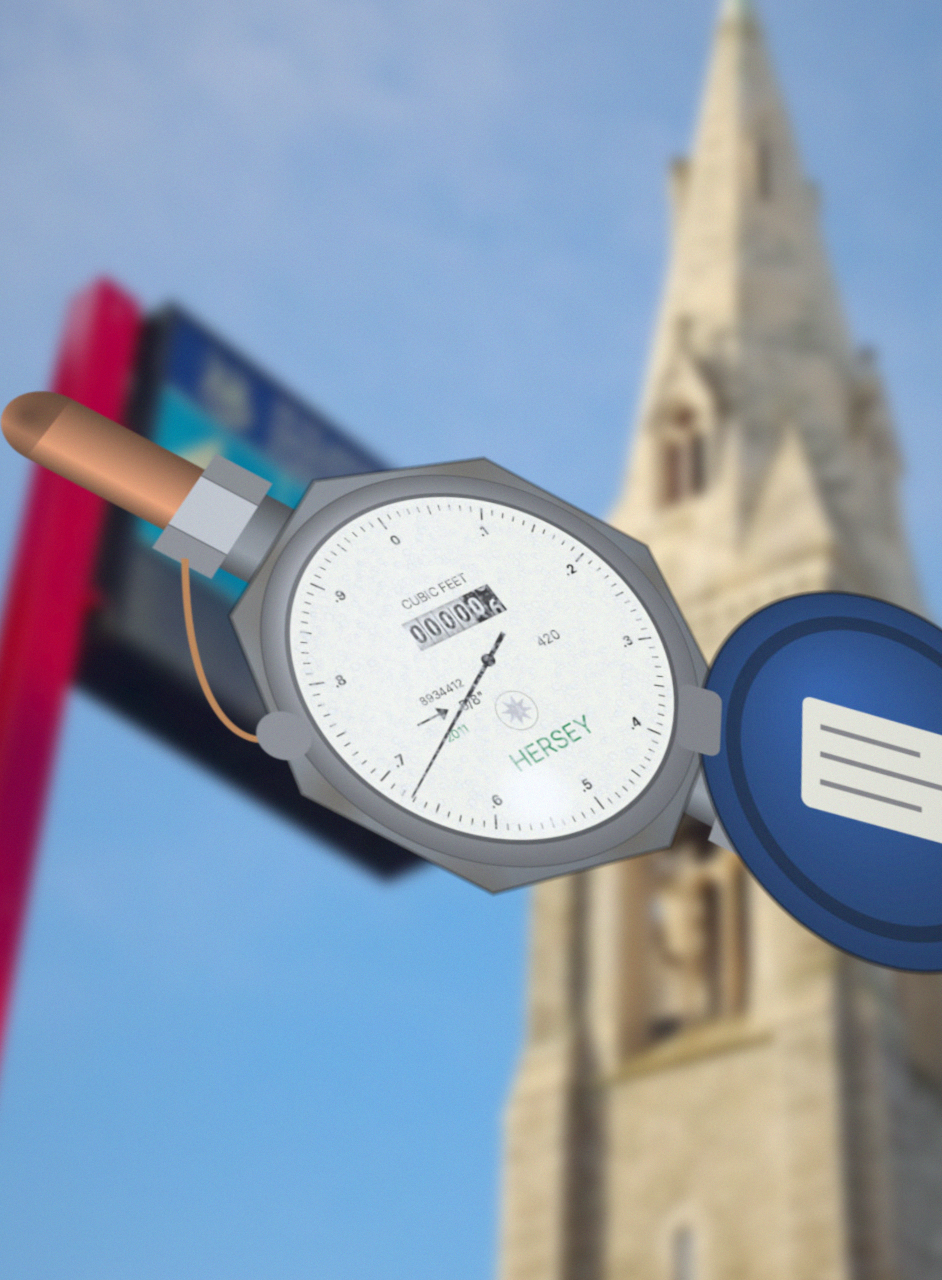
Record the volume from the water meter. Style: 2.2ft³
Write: 5.67ft³
